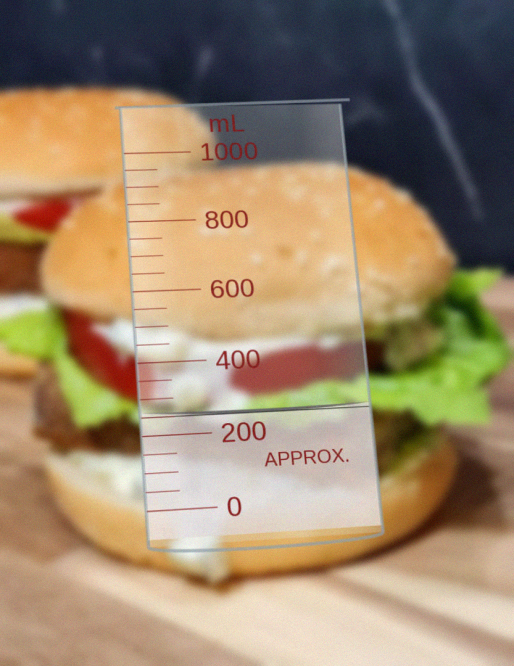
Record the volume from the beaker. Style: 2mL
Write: 250mL
